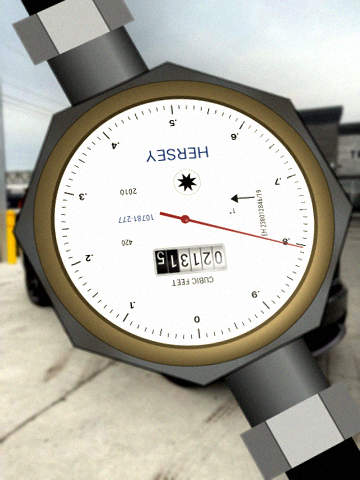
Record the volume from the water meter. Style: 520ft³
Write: 21314.80ft³
